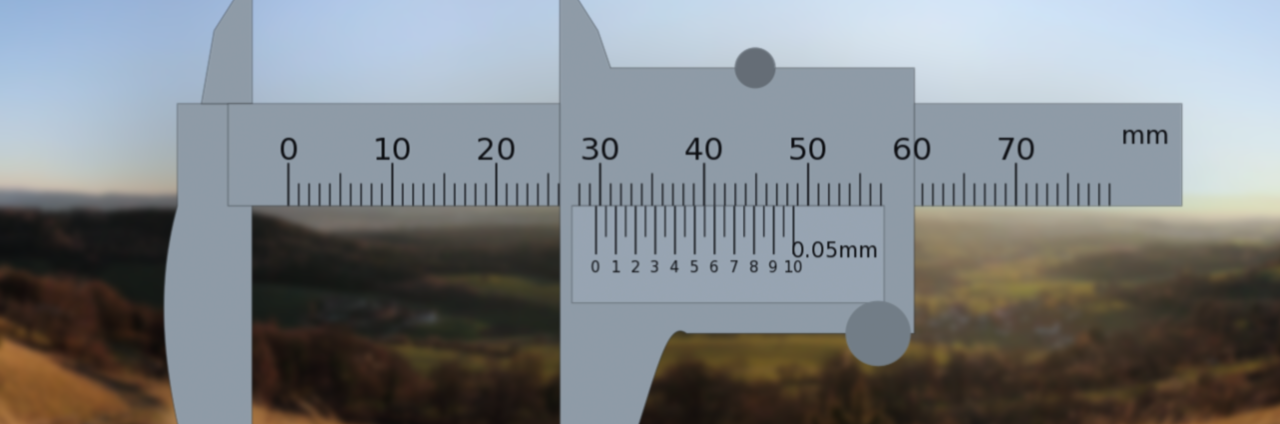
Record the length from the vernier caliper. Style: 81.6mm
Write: 29.6mm
